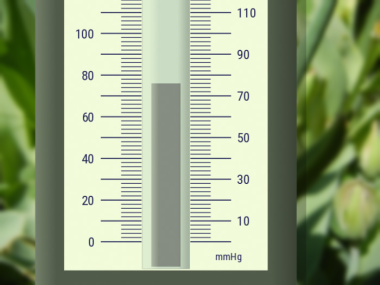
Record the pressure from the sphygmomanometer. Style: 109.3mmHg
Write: 76mmHg
